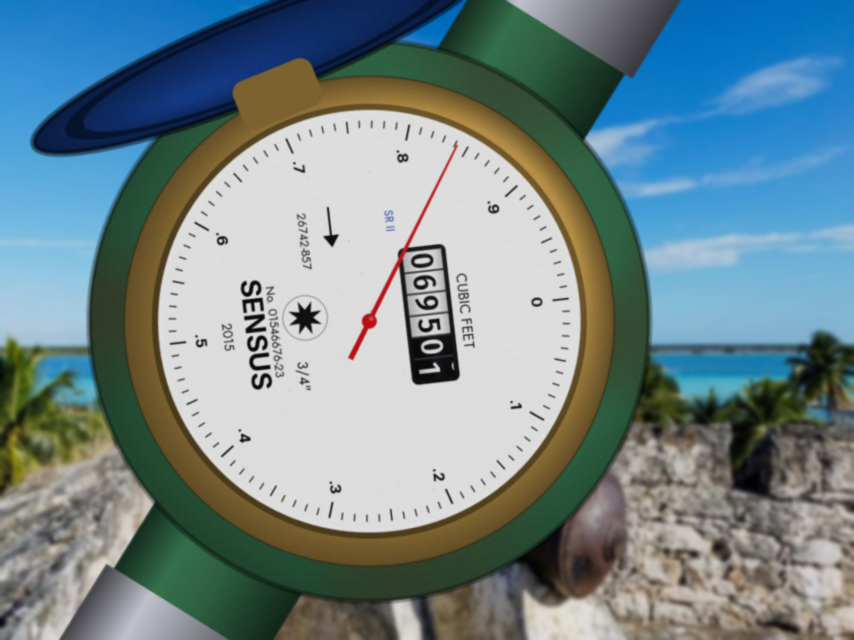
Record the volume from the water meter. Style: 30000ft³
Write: 69500.84ft³
